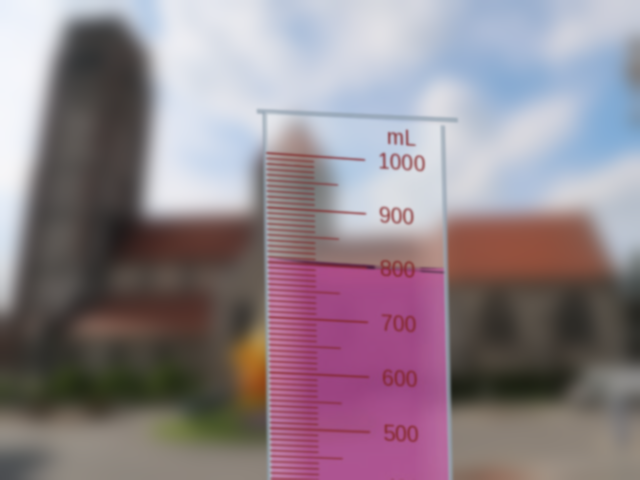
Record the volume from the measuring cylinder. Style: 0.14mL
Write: 800mL
